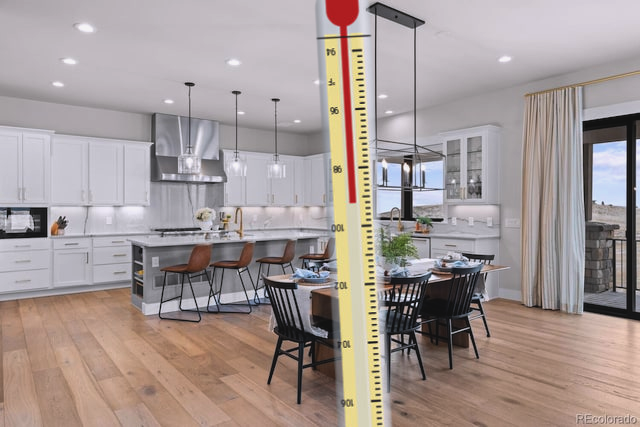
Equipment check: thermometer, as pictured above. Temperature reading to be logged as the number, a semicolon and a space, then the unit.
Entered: 99.2; °F
